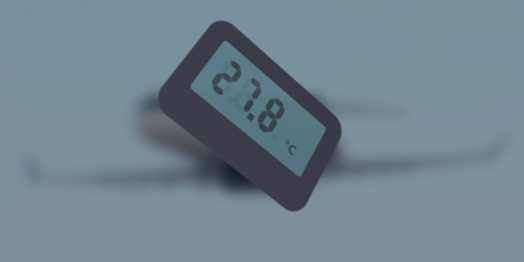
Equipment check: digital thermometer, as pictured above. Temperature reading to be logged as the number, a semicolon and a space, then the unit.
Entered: 27.8; °C
